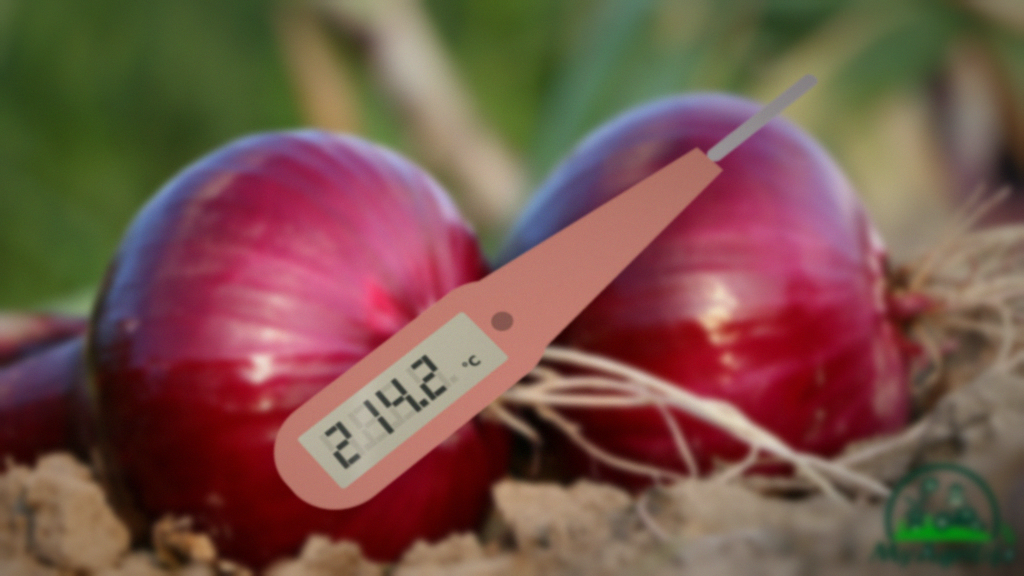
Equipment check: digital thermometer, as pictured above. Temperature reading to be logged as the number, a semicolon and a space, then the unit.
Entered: 214.2; °C
